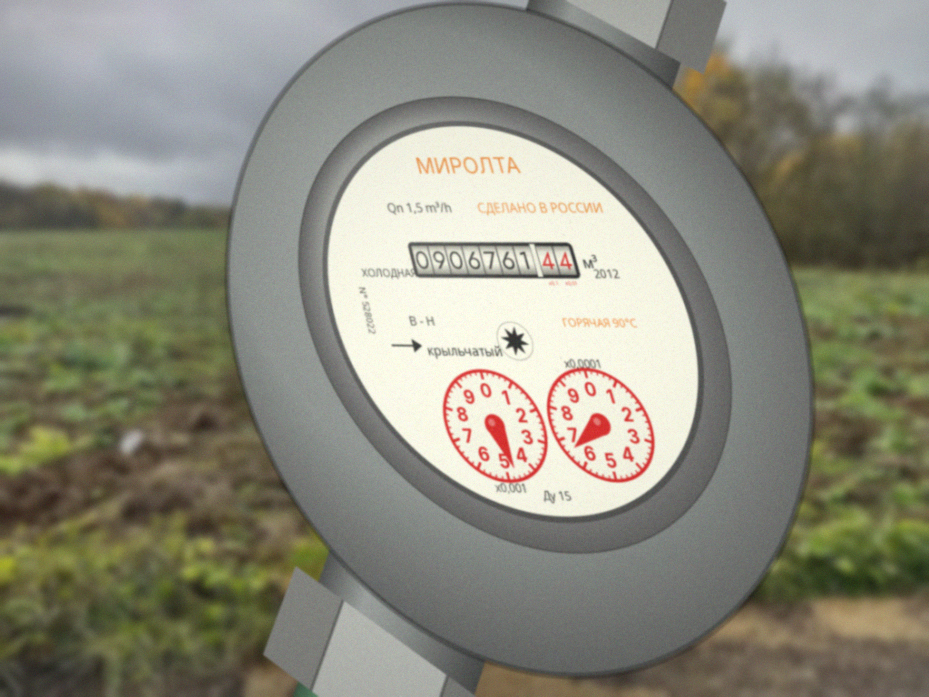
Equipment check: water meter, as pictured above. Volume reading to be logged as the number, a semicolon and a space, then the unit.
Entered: 906761.4446; m³
